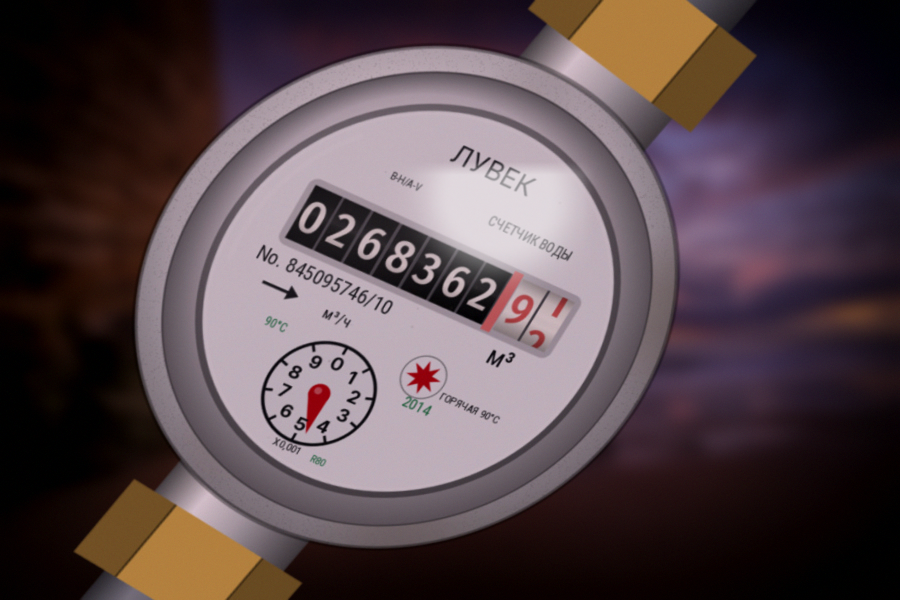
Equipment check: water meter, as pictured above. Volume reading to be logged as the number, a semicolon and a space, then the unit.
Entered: 268362.914; m³
